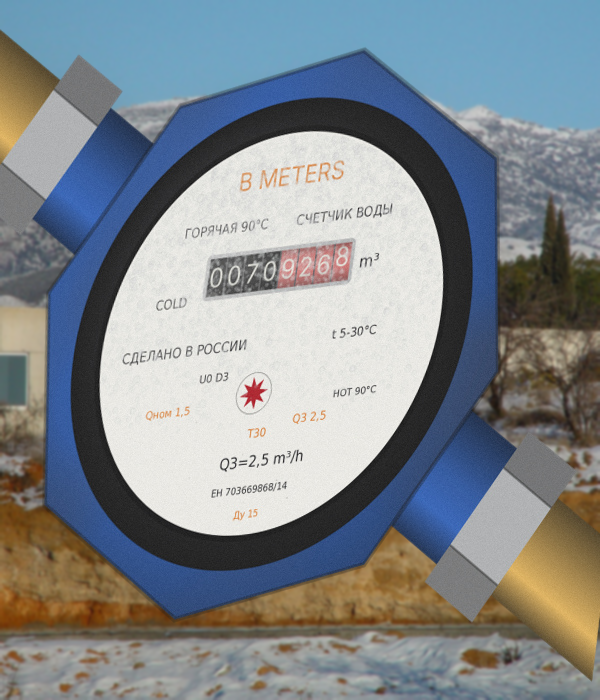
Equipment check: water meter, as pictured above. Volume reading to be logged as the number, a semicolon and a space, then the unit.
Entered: 70.9268; m³
